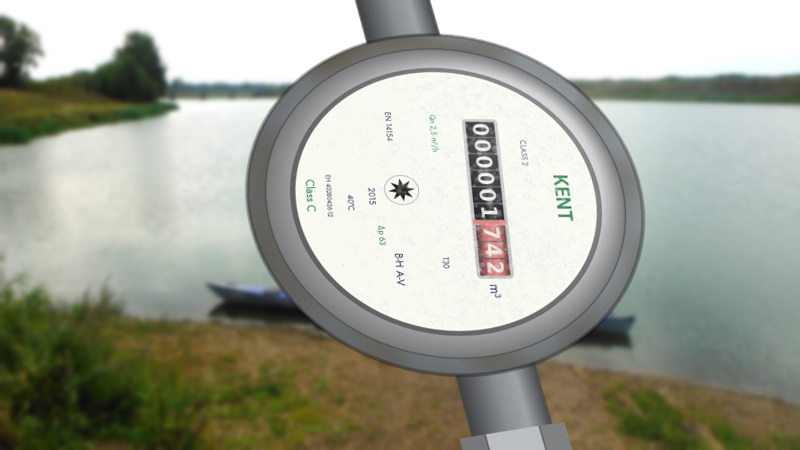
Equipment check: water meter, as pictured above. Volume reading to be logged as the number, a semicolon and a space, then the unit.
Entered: 1.742; m³
